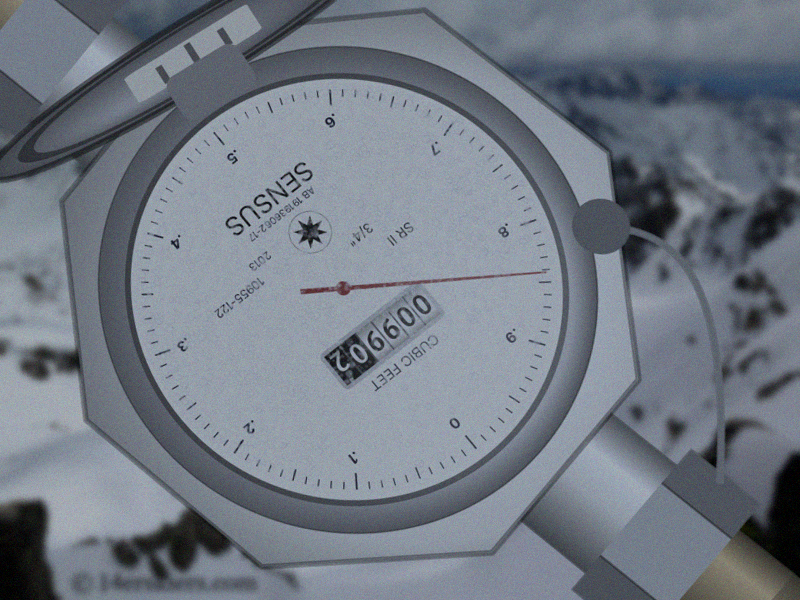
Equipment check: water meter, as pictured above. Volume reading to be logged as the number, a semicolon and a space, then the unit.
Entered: 9901.84; ft³
